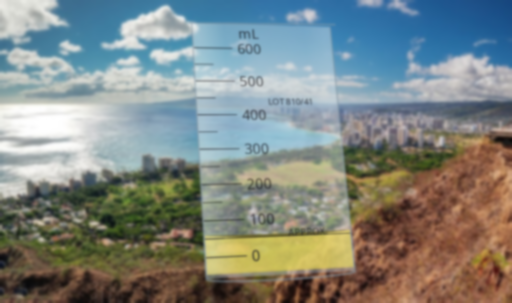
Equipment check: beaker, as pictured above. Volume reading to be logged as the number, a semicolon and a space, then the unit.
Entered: 50; mL
